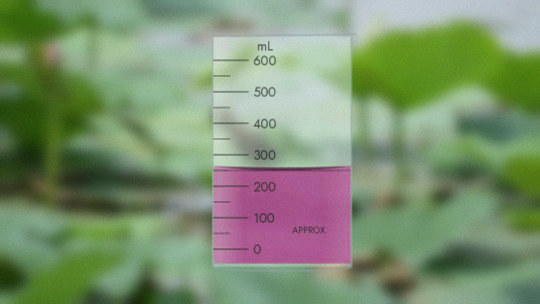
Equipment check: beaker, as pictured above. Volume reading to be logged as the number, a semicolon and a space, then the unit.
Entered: 250; mL
